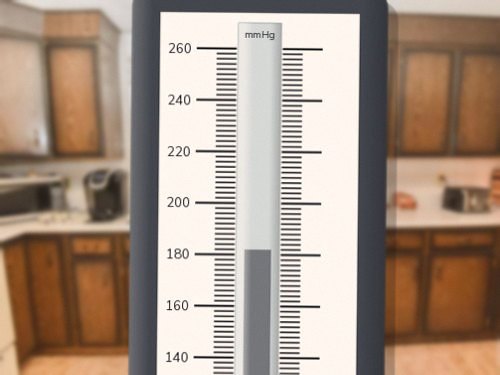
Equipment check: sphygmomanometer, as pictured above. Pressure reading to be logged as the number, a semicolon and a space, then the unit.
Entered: 182; mmHg
